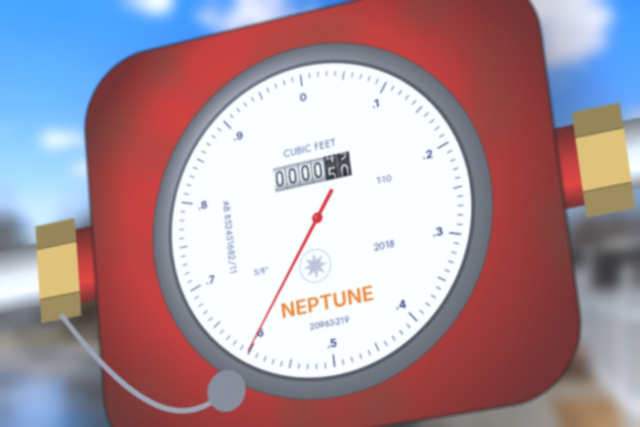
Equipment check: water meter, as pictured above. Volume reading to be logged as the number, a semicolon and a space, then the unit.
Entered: 49.60; ft³
